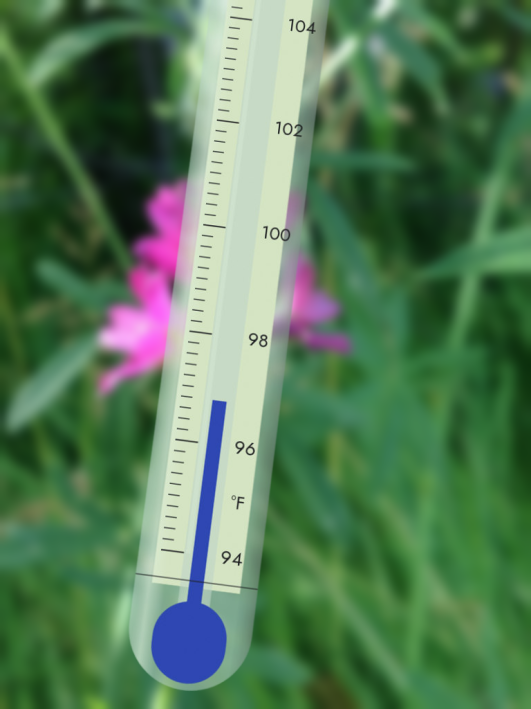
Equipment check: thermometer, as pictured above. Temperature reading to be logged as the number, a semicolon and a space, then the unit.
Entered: 96.8; °F
